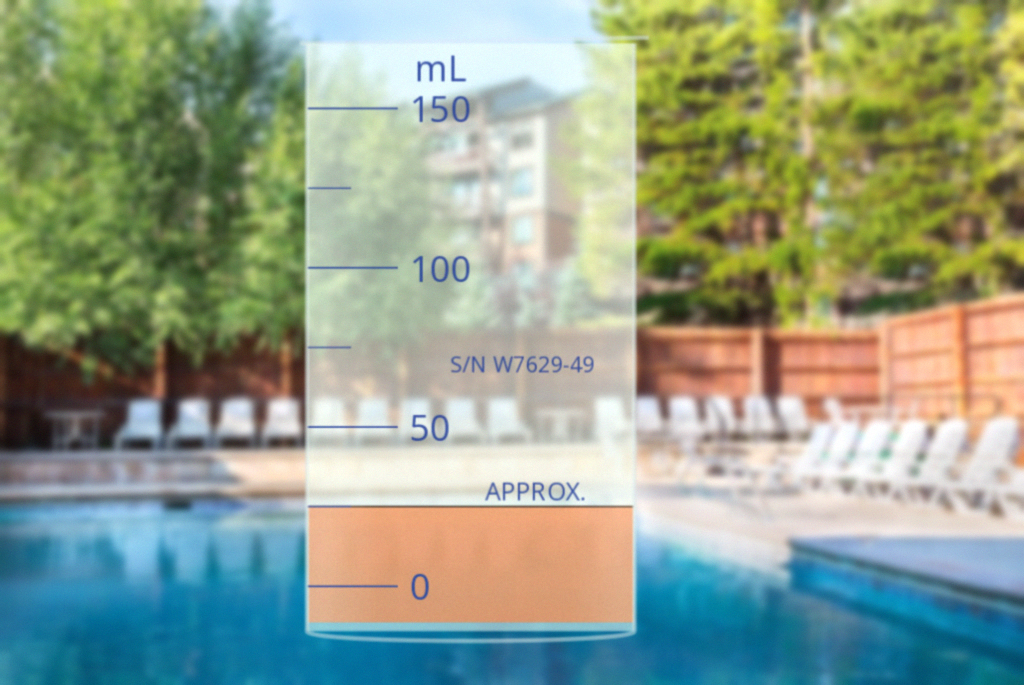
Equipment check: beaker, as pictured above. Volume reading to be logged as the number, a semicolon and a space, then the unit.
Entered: 25; mL
